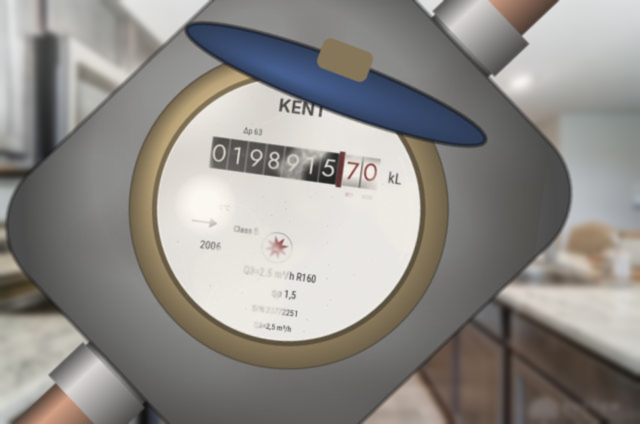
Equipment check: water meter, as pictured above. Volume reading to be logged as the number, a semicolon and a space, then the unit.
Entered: 198915.70; kL
